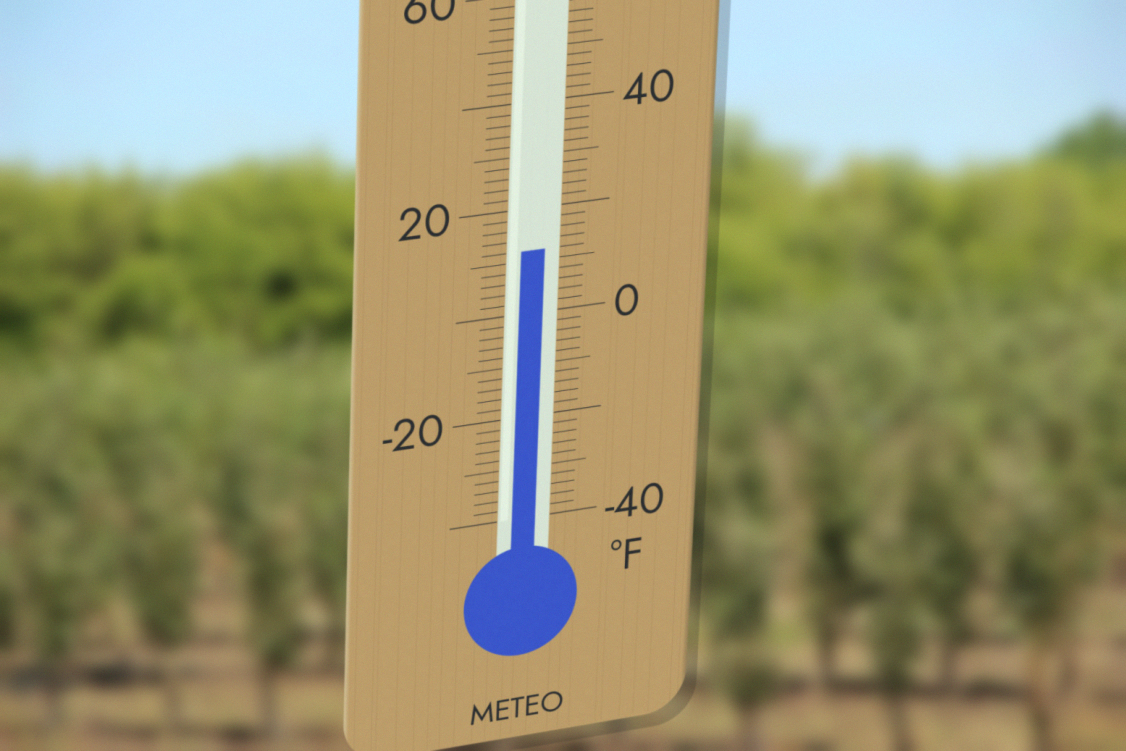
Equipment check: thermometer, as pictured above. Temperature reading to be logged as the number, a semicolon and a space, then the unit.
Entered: 12; °F
